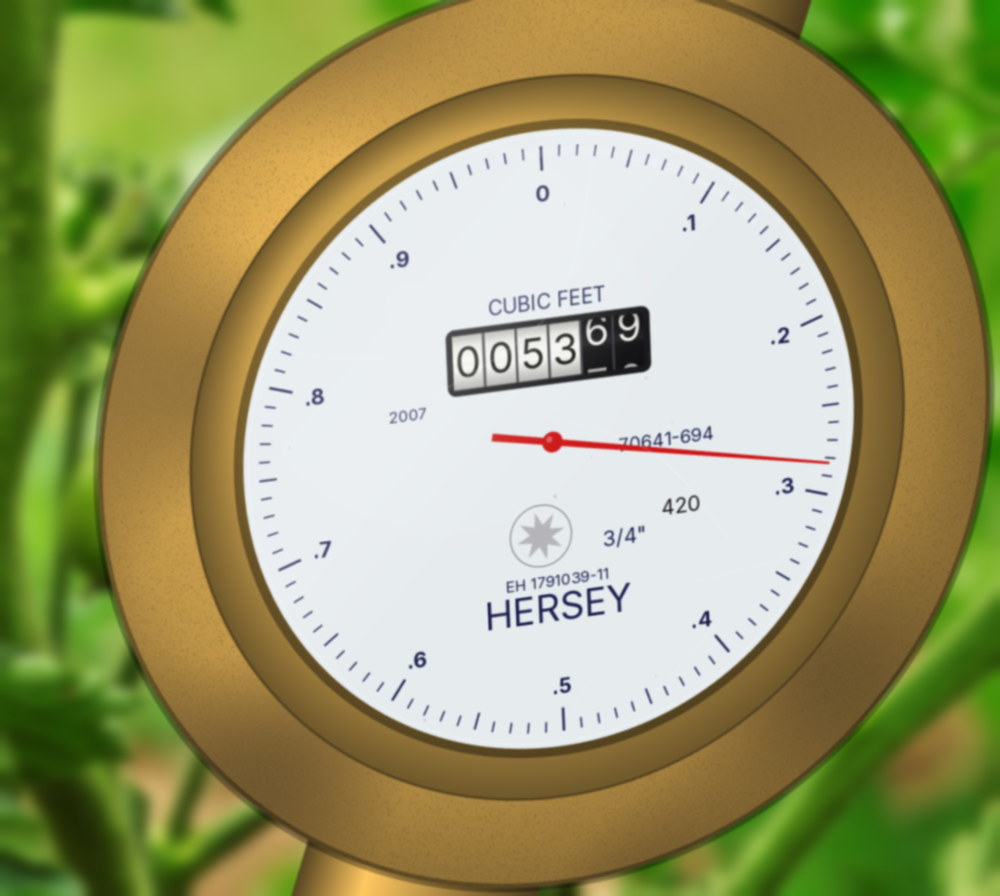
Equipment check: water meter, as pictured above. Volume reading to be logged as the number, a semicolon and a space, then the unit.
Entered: 5369.28; ft³
